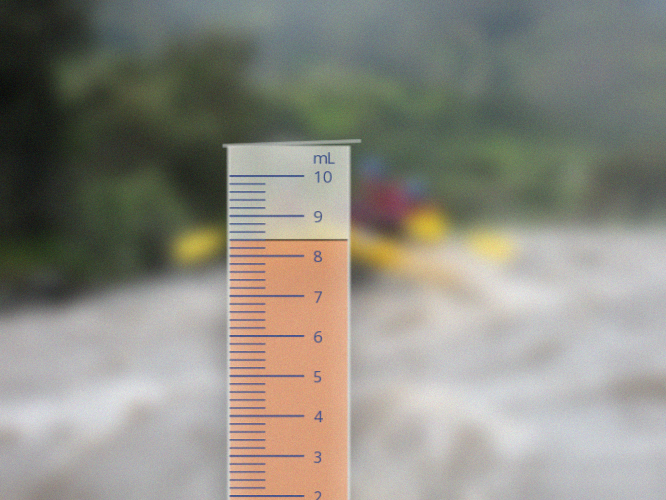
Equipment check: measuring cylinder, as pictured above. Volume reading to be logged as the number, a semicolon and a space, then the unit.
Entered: 8.4; mL
